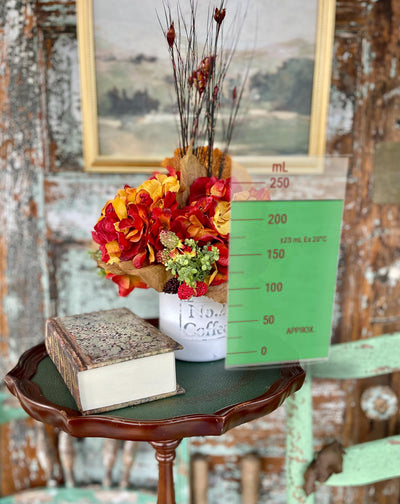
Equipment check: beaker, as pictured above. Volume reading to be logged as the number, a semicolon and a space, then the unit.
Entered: 225; mL
